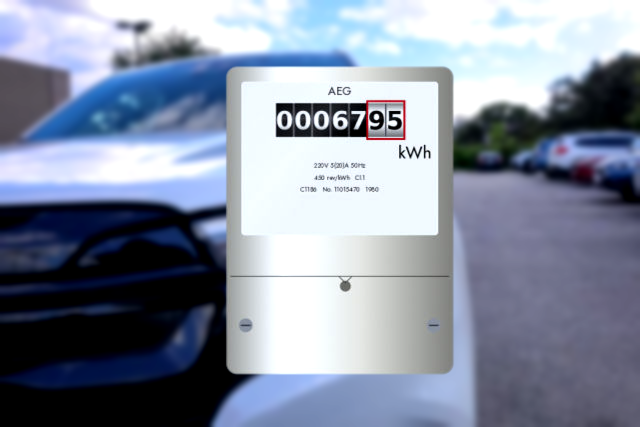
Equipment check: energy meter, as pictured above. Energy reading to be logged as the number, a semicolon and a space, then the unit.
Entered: 67.95; kWh
